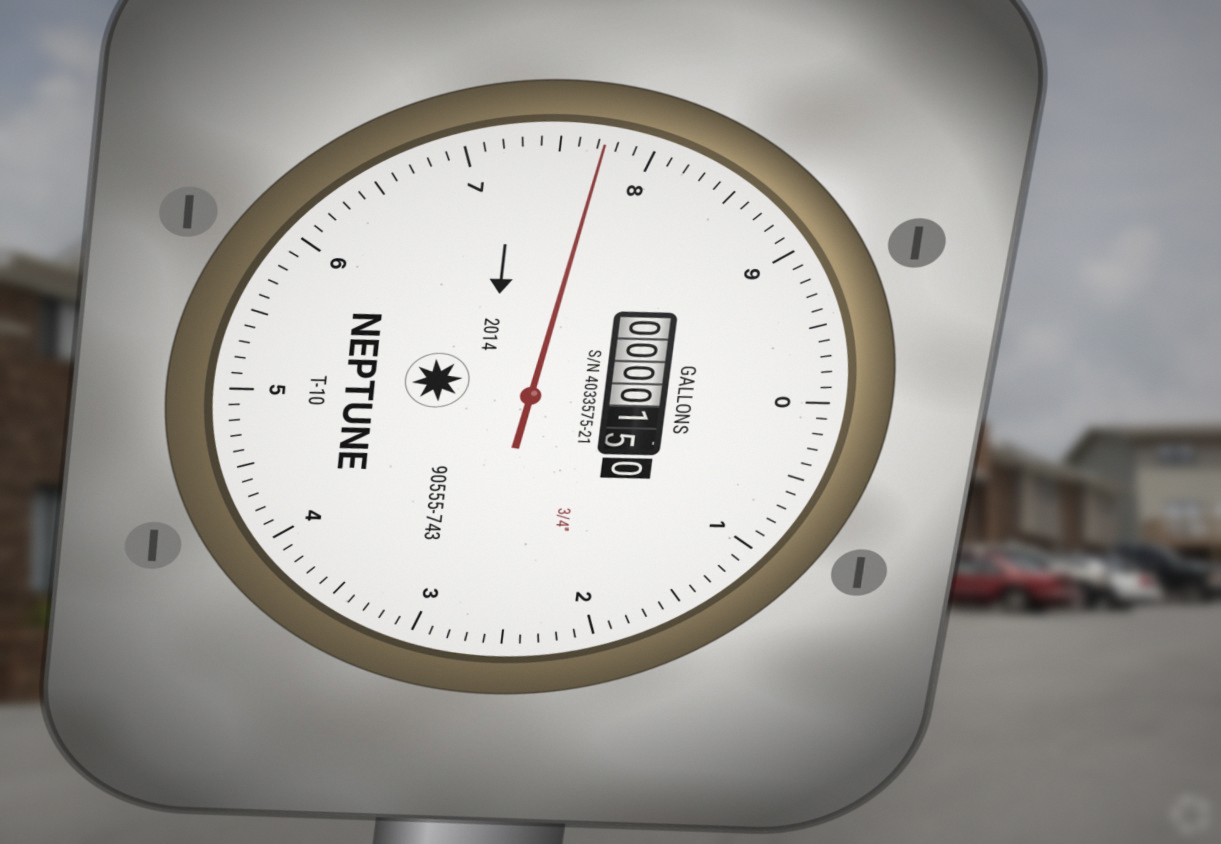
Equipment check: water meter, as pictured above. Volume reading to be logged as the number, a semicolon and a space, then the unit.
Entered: 147.7; gal
